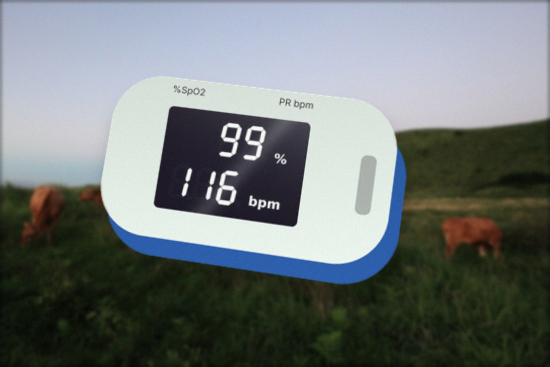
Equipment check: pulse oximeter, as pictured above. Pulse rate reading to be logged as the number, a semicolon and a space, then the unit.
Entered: 116; bpm
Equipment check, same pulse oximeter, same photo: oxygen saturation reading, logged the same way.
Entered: 99; %
